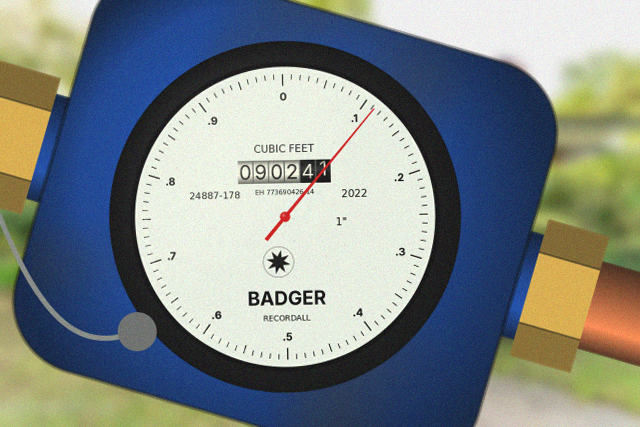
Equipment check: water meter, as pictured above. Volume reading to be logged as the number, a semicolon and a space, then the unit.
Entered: 90241.11; ft³
